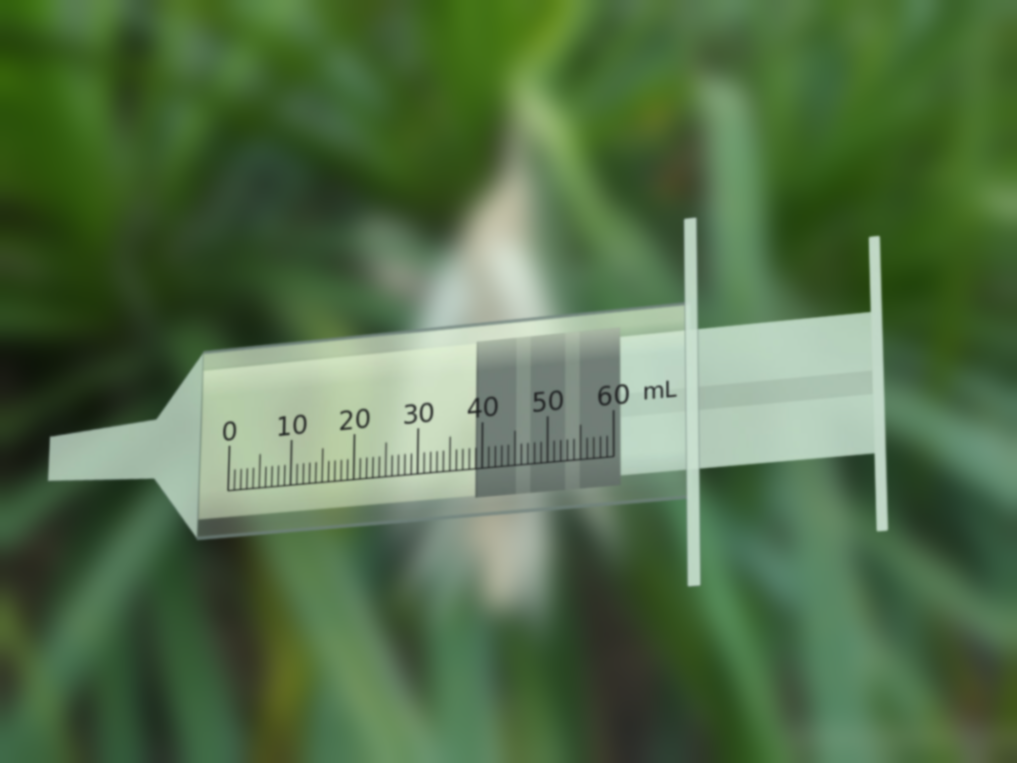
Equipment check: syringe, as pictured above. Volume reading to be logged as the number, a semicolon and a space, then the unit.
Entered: 39; mL
